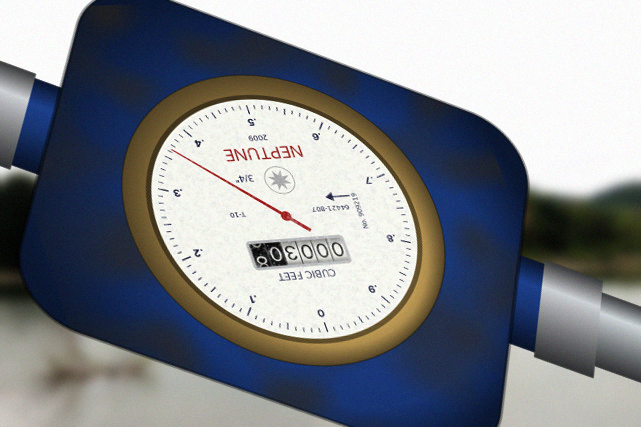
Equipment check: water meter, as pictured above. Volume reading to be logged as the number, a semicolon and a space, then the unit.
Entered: 308.36; ft³
